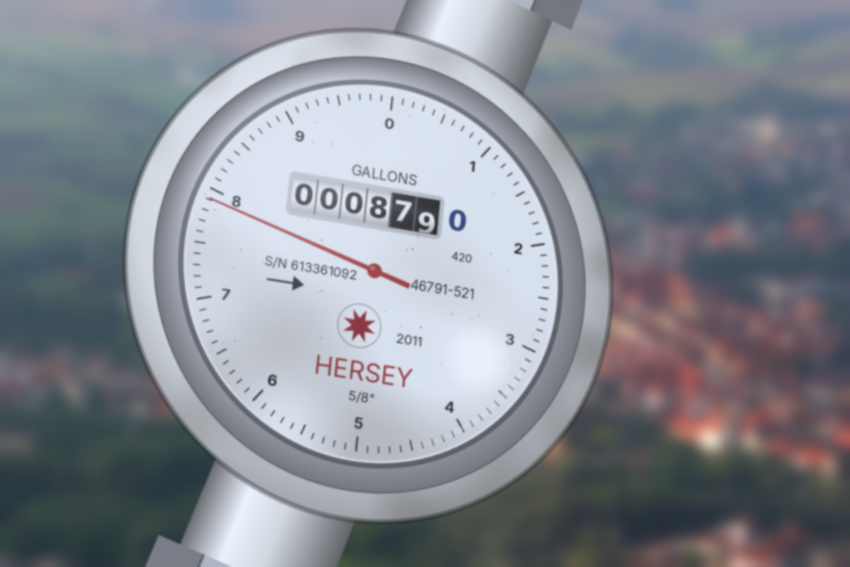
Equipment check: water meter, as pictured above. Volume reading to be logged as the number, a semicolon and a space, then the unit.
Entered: 8787.9; gal
